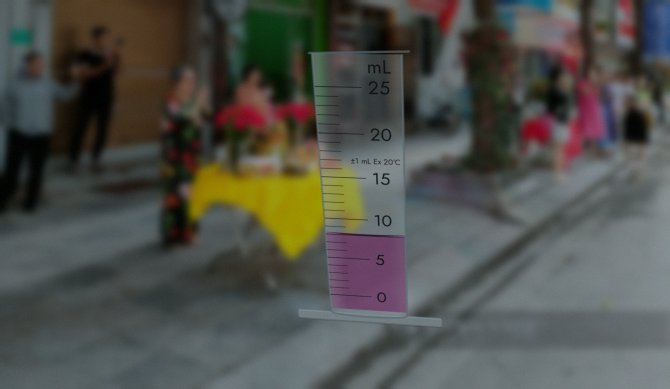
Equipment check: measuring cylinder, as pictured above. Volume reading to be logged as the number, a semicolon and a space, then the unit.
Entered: 8; mL
